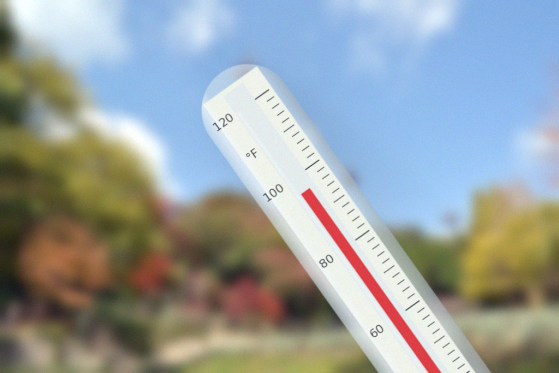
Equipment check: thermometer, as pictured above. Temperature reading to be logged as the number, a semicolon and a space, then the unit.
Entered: 96; °F
